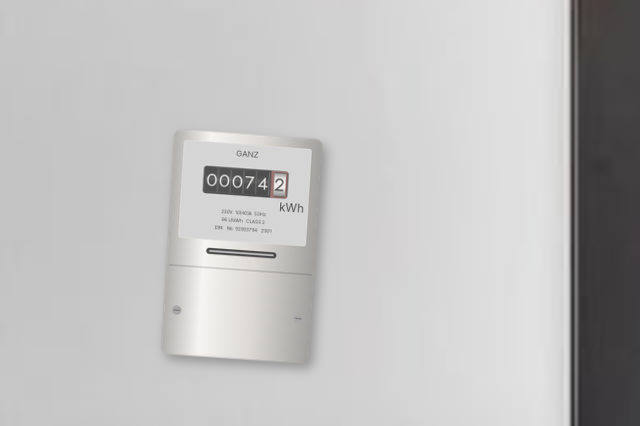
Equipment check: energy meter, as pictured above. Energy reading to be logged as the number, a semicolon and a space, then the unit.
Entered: 74.2; kWh
